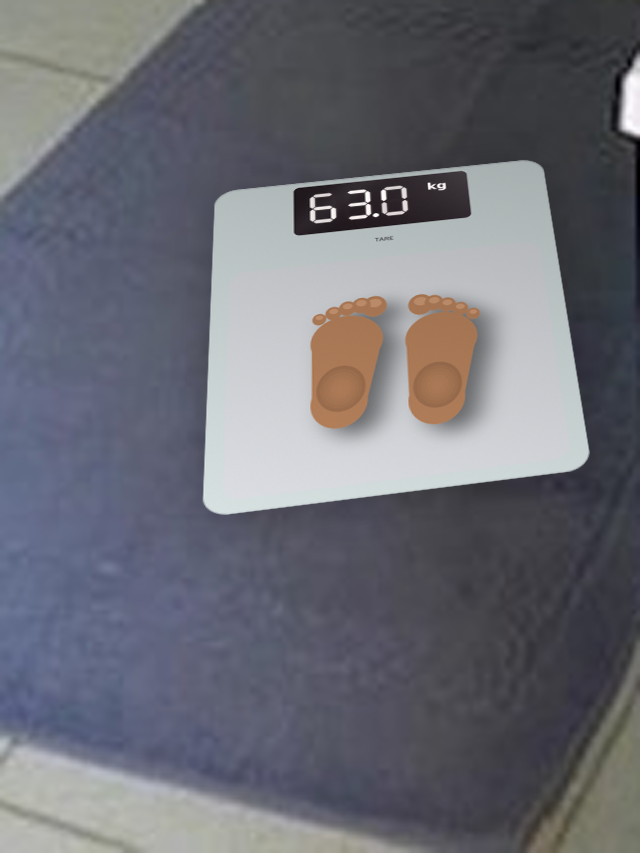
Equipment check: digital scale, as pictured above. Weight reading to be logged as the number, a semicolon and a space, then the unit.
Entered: 63.0; kg
